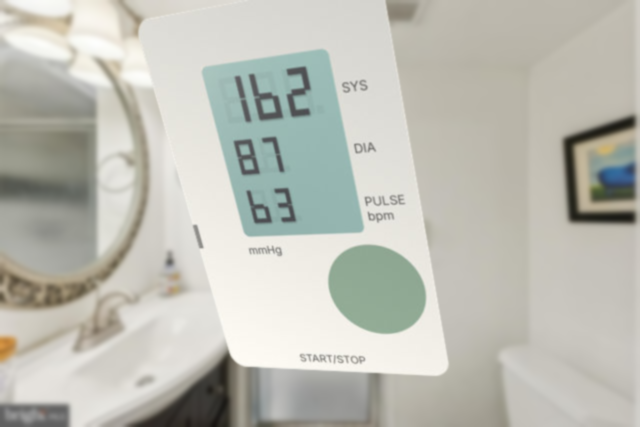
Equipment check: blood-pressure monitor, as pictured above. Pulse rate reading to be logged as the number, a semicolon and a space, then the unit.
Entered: 63; bpm
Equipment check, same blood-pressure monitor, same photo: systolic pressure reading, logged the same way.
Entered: 162; mmHg
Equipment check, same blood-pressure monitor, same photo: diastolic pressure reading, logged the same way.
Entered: 87; mmHg
